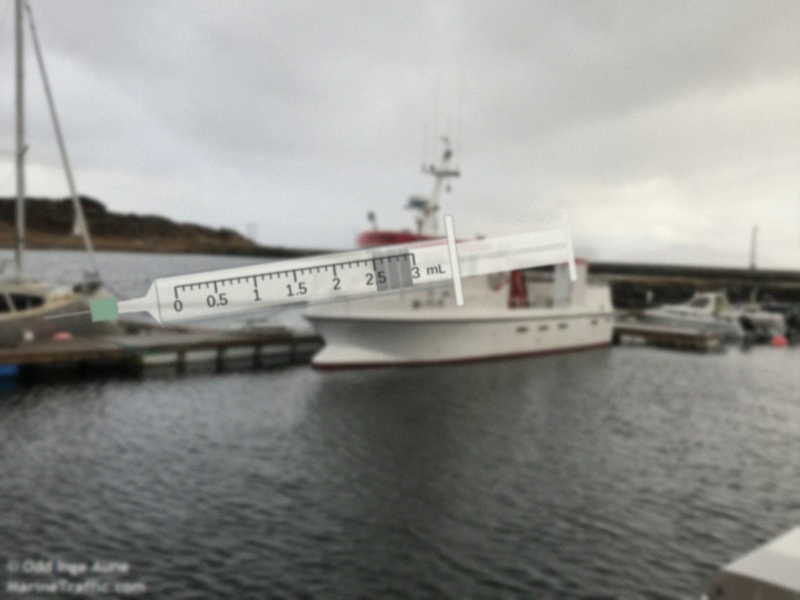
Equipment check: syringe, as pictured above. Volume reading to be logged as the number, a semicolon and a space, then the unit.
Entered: 2.5; mL
